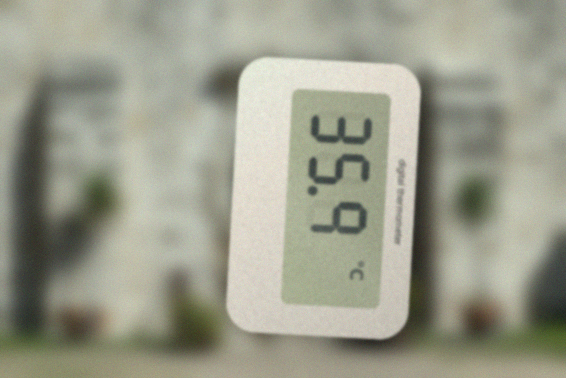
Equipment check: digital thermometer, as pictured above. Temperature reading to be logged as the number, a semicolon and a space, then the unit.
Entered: 35.9; °C
